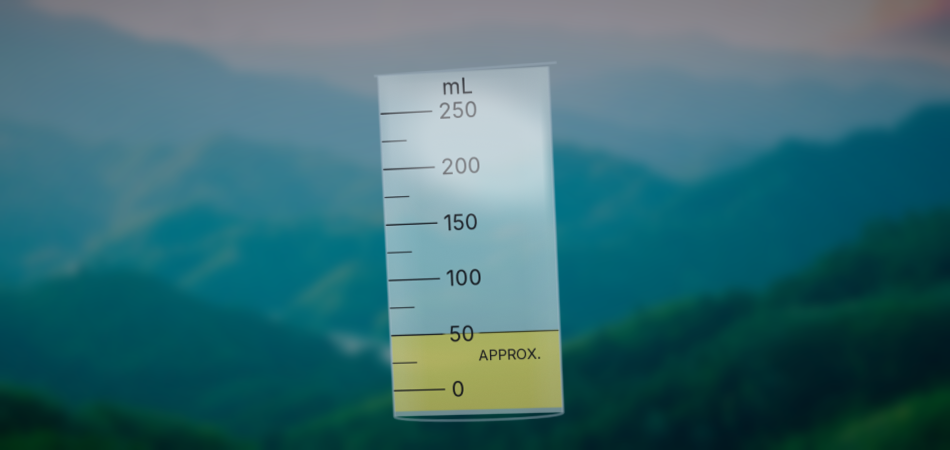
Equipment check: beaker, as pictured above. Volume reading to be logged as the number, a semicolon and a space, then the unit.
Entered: 50; mL
